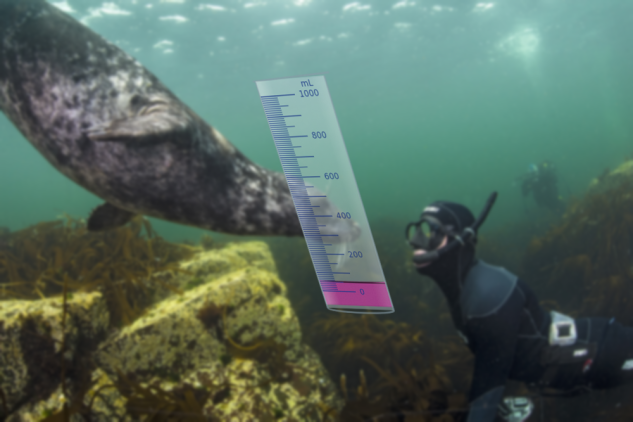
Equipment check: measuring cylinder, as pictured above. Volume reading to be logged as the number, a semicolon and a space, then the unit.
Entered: 50; mL
